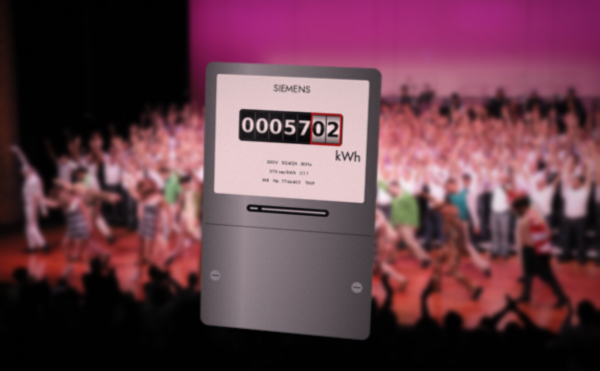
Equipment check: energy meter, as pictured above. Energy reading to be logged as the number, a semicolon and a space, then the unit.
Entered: 57.02; kWh
